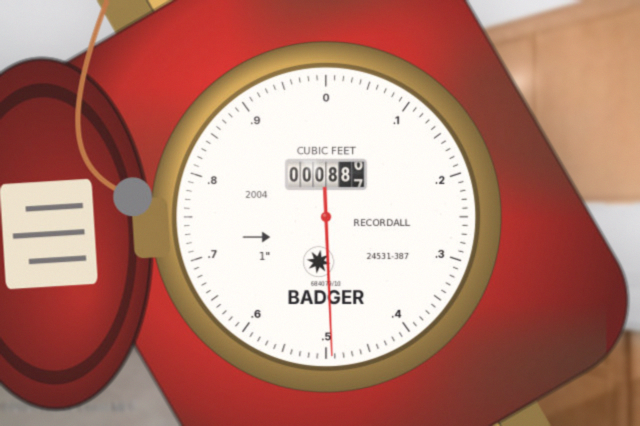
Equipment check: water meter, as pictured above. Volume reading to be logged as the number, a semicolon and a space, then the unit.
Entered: 886.49; ft³
